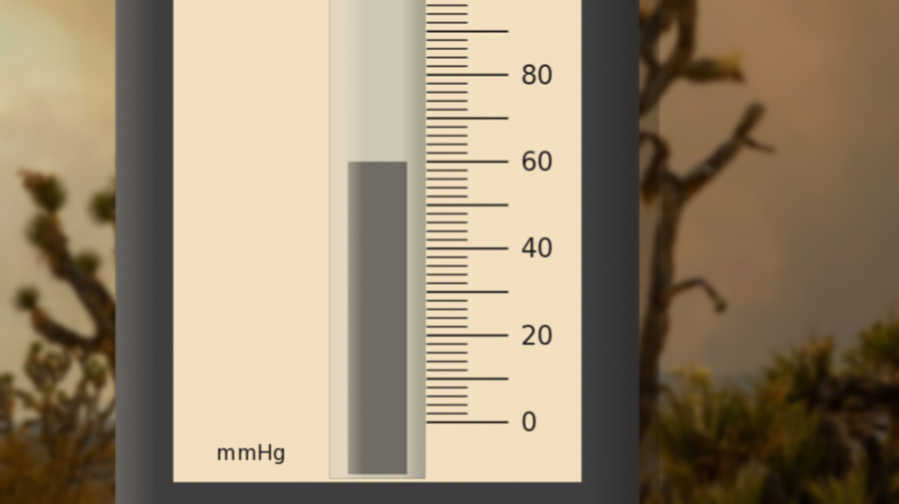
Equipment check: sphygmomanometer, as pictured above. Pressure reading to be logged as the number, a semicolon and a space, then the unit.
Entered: 60; mmHg
